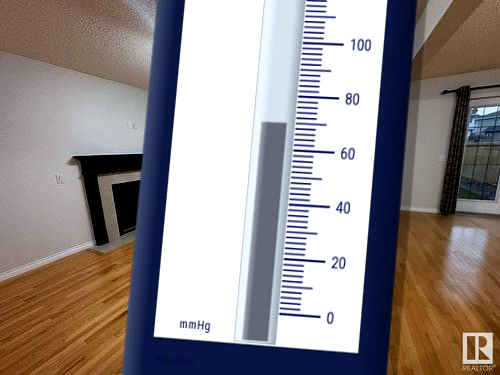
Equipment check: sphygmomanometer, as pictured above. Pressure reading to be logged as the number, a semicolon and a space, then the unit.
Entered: 70; mmHg
